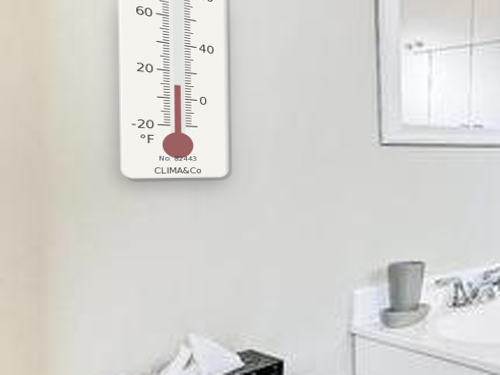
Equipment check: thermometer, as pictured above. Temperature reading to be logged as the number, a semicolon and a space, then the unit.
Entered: 10; °F
